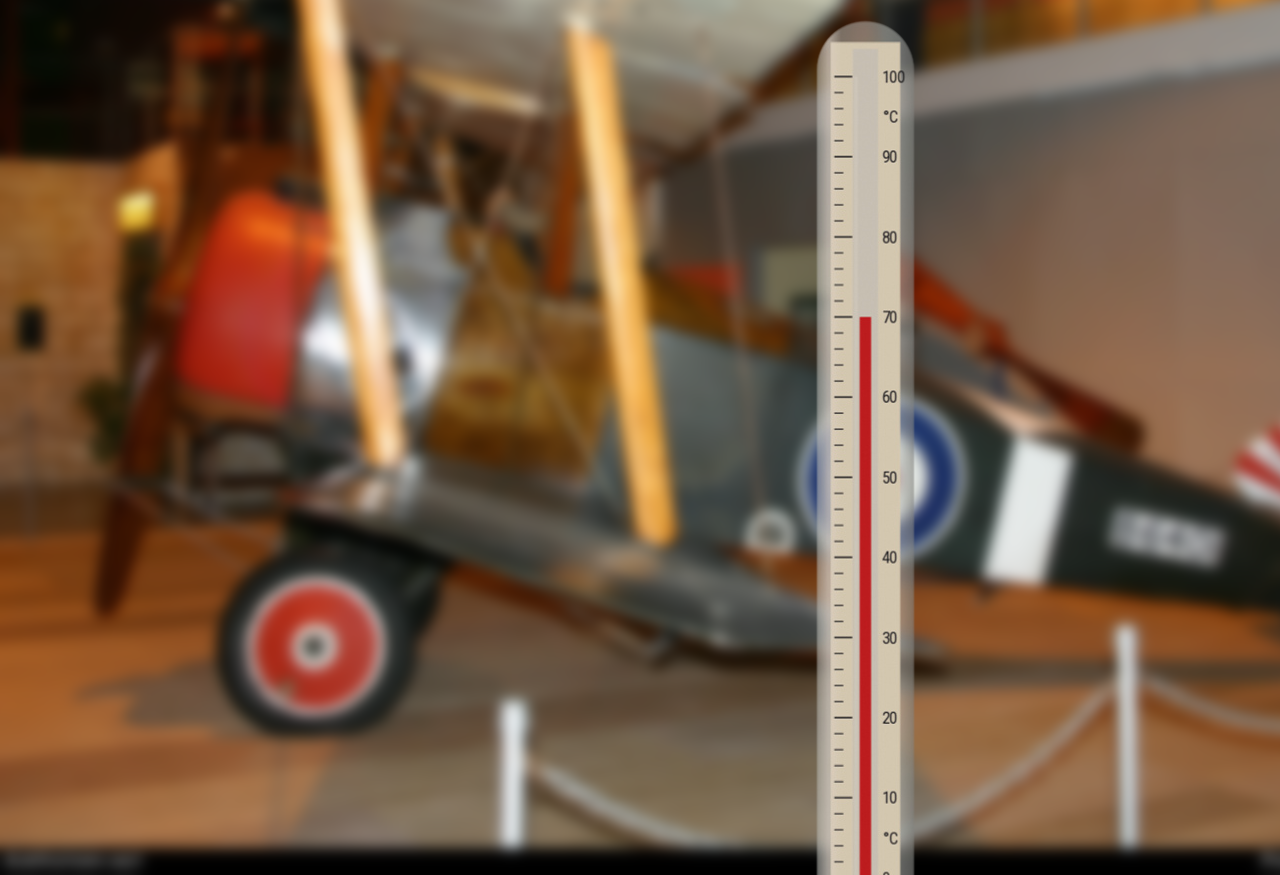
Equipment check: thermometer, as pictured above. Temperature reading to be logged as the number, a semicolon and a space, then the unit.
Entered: 70; °C
